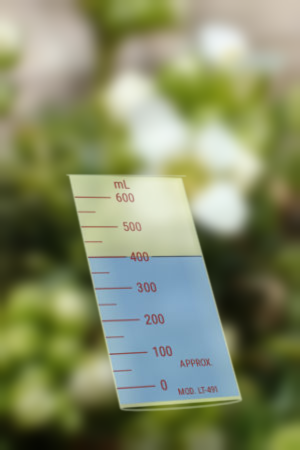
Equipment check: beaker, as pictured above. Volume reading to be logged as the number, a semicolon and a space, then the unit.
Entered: 400; mL
